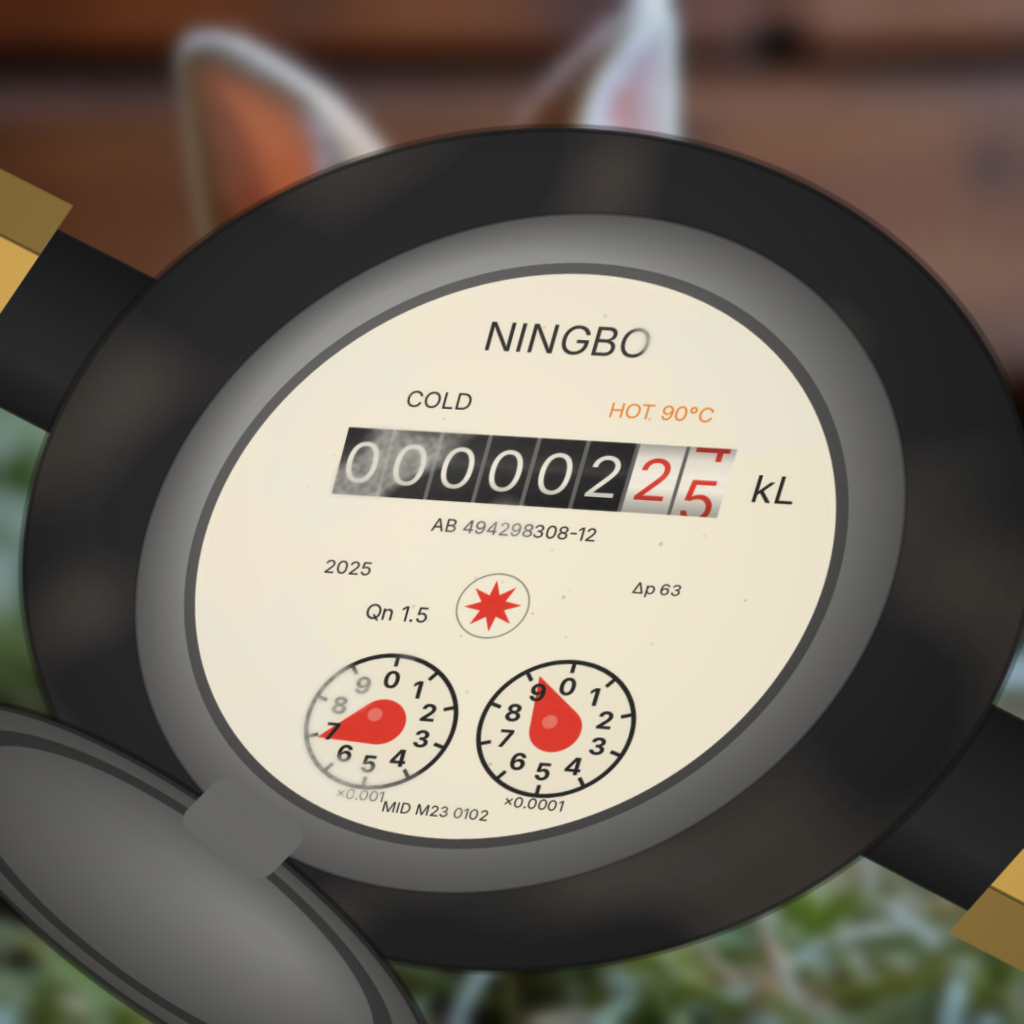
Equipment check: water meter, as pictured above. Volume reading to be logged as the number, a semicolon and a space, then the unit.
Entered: 2.2469; kL
